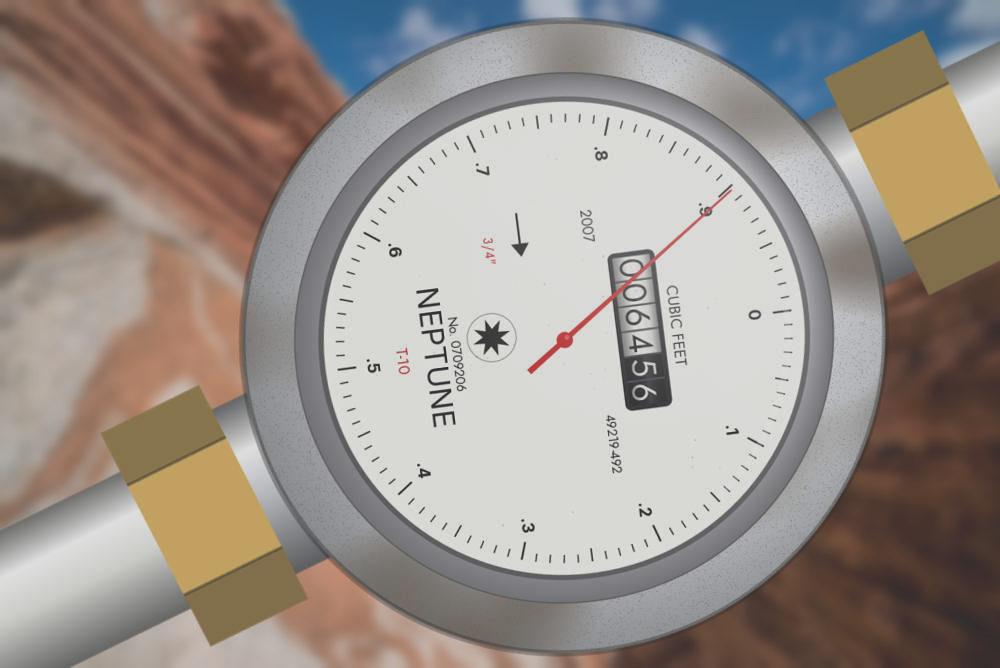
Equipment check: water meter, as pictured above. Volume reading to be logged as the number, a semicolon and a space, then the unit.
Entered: 6455.90; ft³
